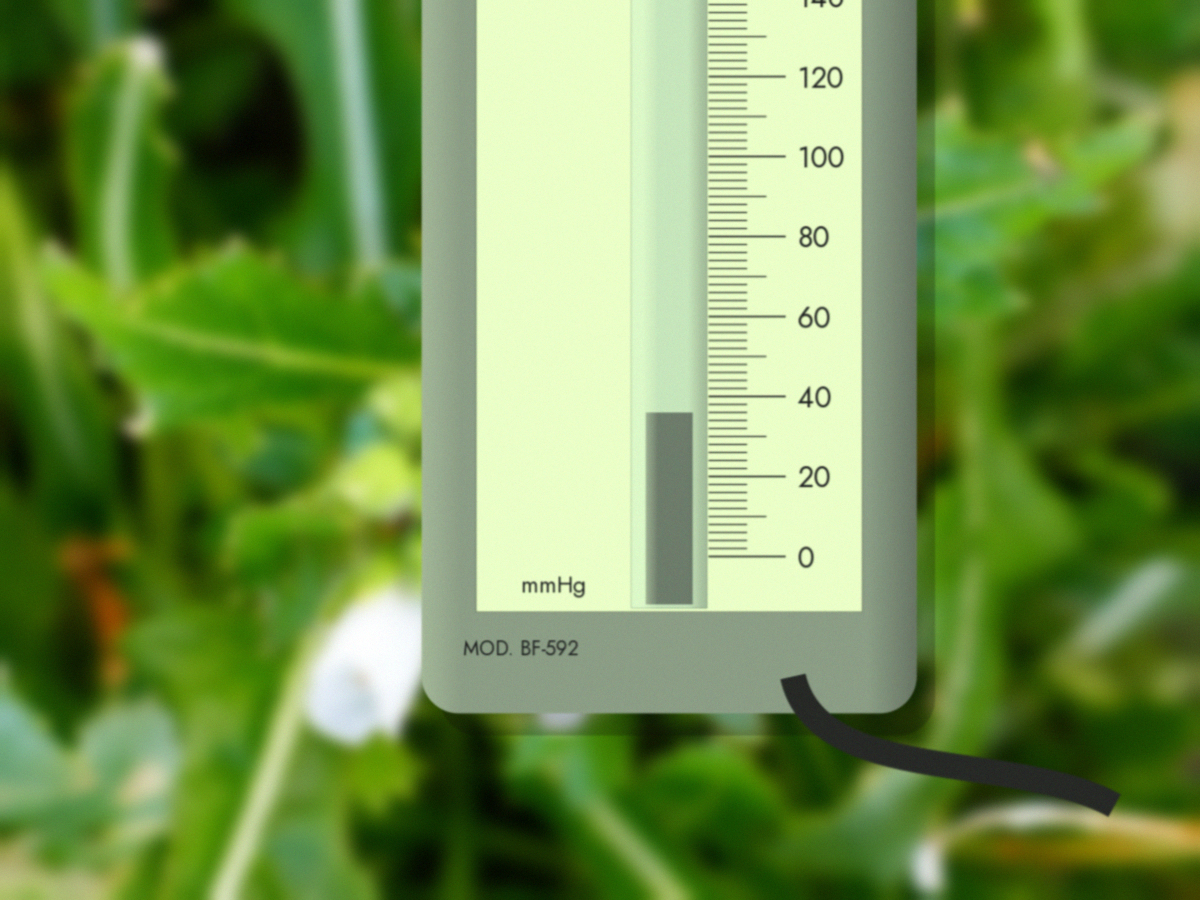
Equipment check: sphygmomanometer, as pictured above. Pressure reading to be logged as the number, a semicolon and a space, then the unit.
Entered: 36; mmHg
